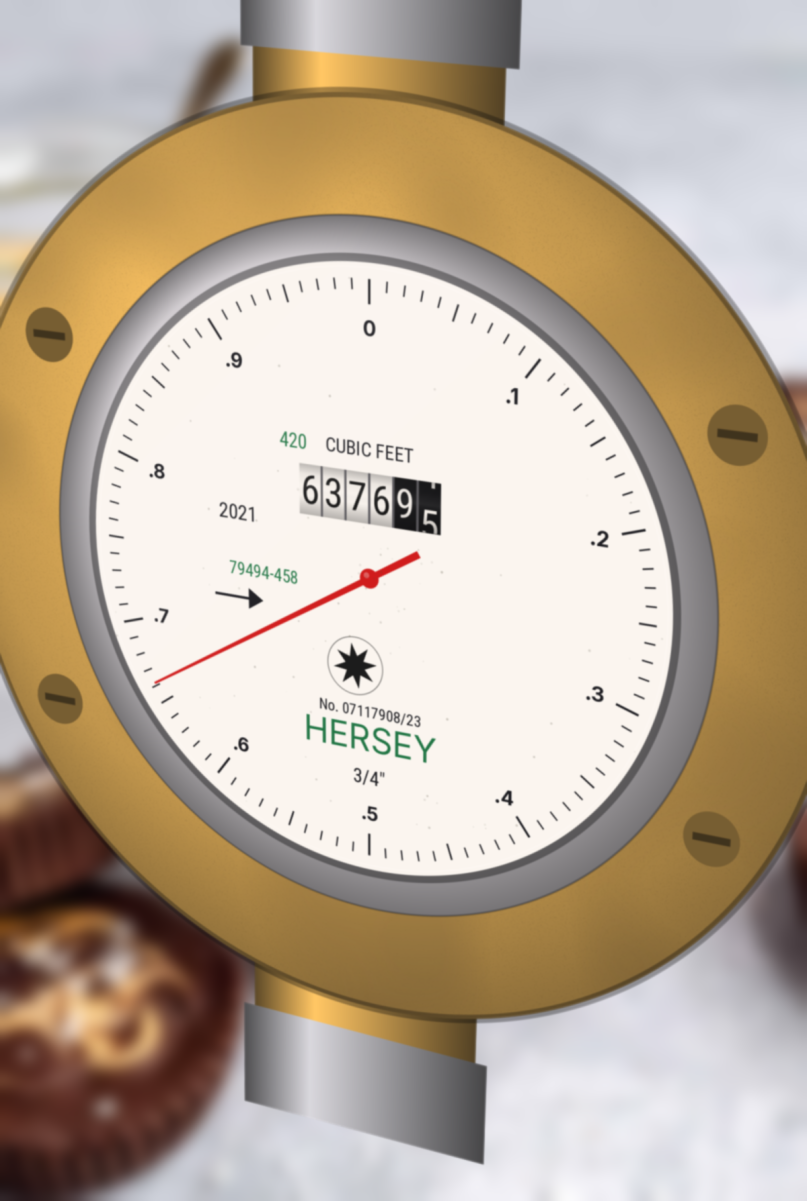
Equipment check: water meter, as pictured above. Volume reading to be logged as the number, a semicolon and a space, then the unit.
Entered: 637694.66; ft³
